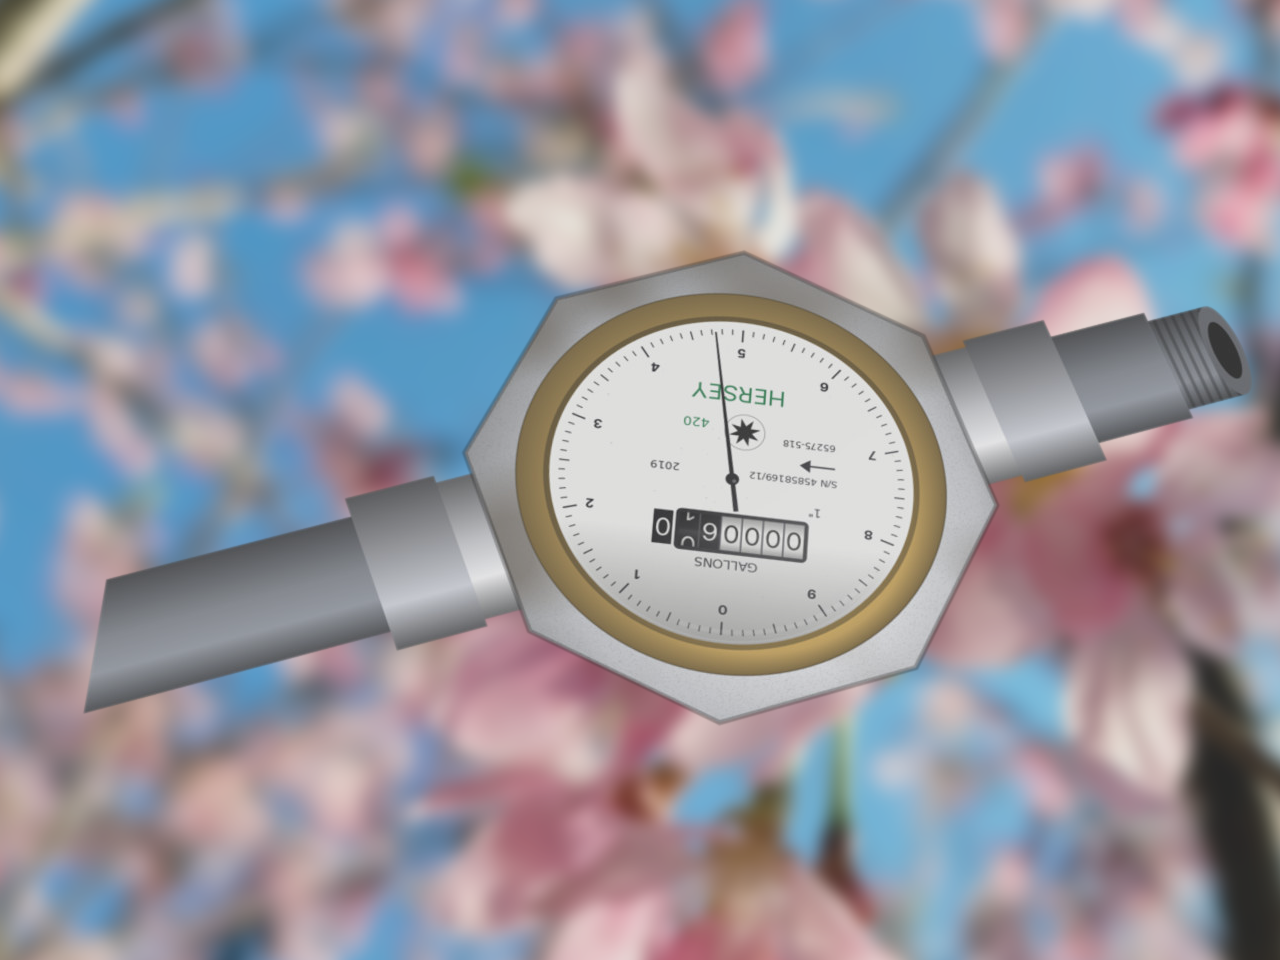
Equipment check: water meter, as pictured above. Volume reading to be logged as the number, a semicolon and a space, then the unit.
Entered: 604.7; gal
